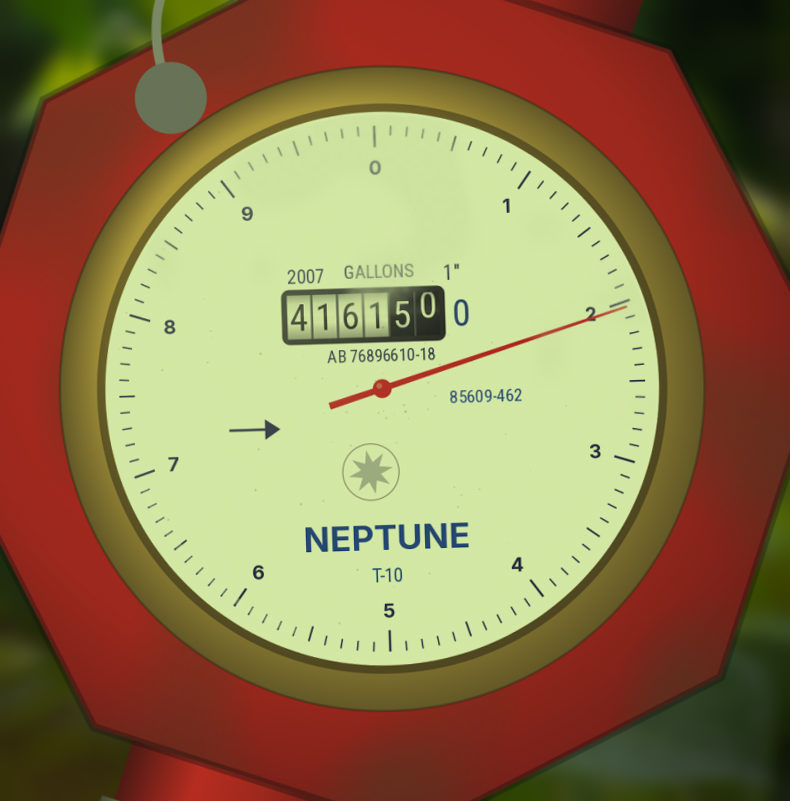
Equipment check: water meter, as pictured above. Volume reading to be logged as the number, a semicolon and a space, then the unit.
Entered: 4161502.0; gal
